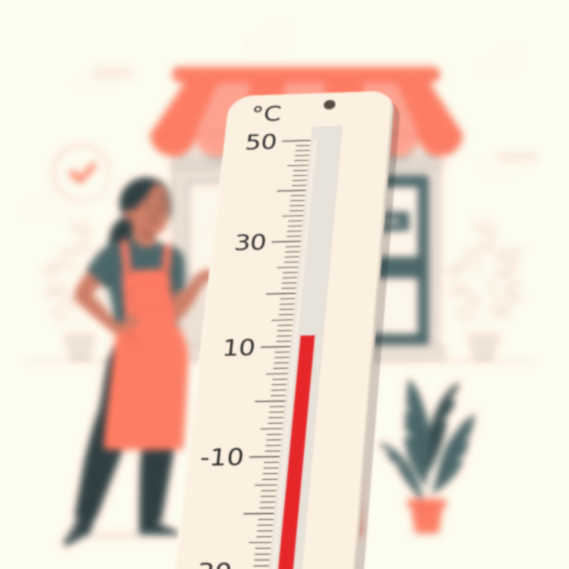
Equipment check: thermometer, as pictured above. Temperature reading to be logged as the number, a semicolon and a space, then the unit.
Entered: 12; °C
